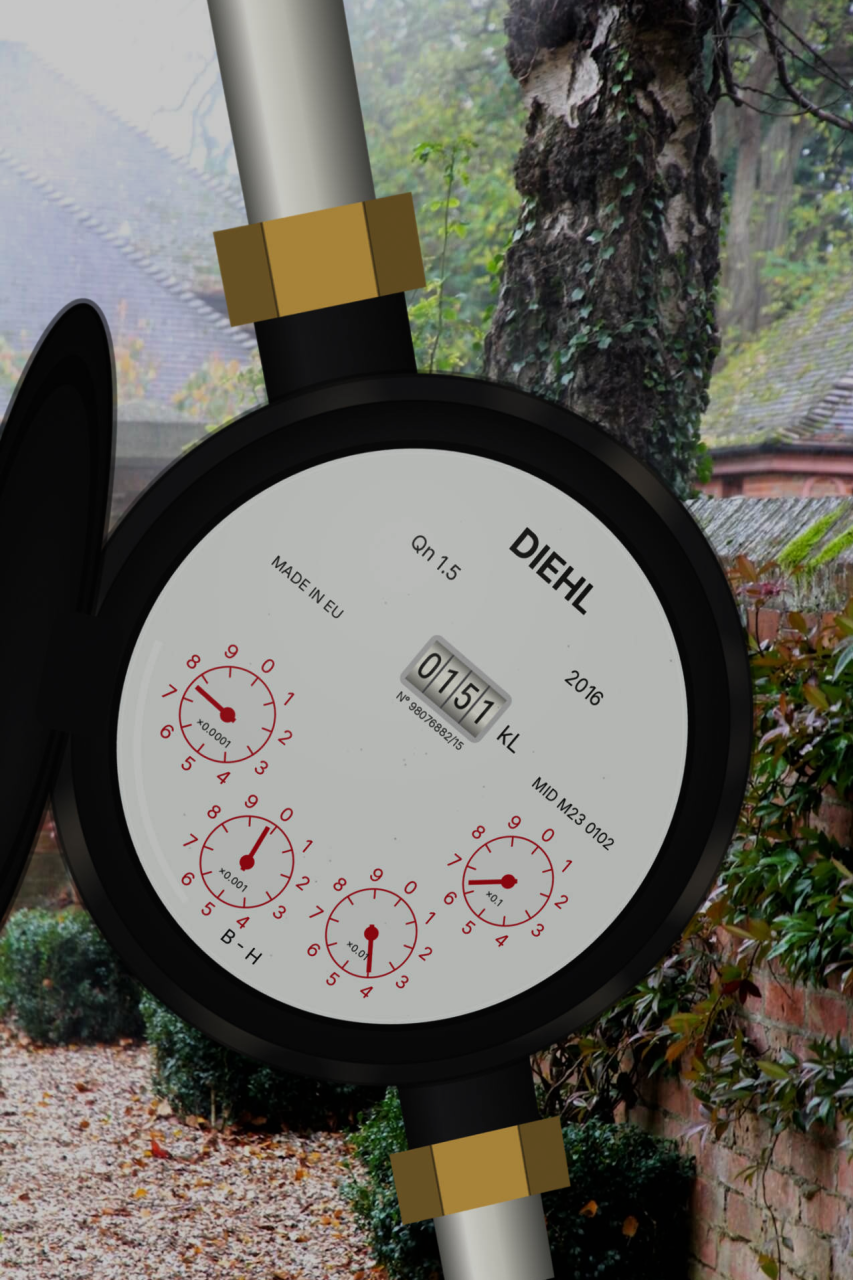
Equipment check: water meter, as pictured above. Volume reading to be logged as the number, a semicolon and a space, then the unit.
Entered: 151.6397; kL
